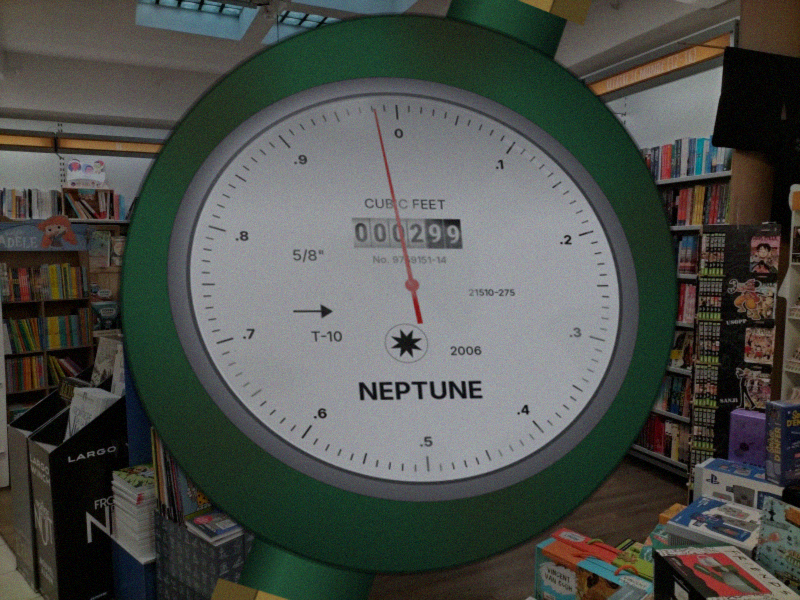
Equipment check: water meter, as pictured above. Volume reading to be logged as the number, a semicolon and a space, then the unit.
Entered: 298.98; ft³
